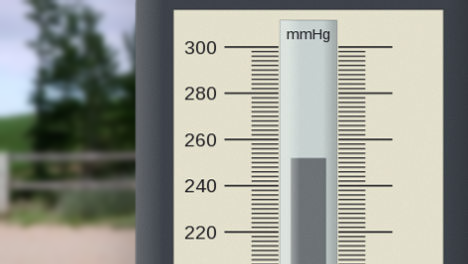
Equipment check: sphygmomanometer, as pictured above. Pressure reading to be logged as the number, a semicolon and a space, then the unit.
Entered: 252; mmHg
